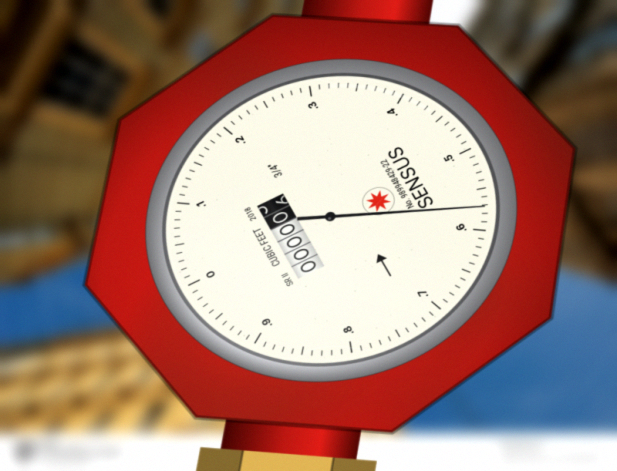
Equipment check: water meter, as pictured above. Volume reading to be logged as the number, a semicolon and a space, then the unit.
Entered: 5.57; ft³
